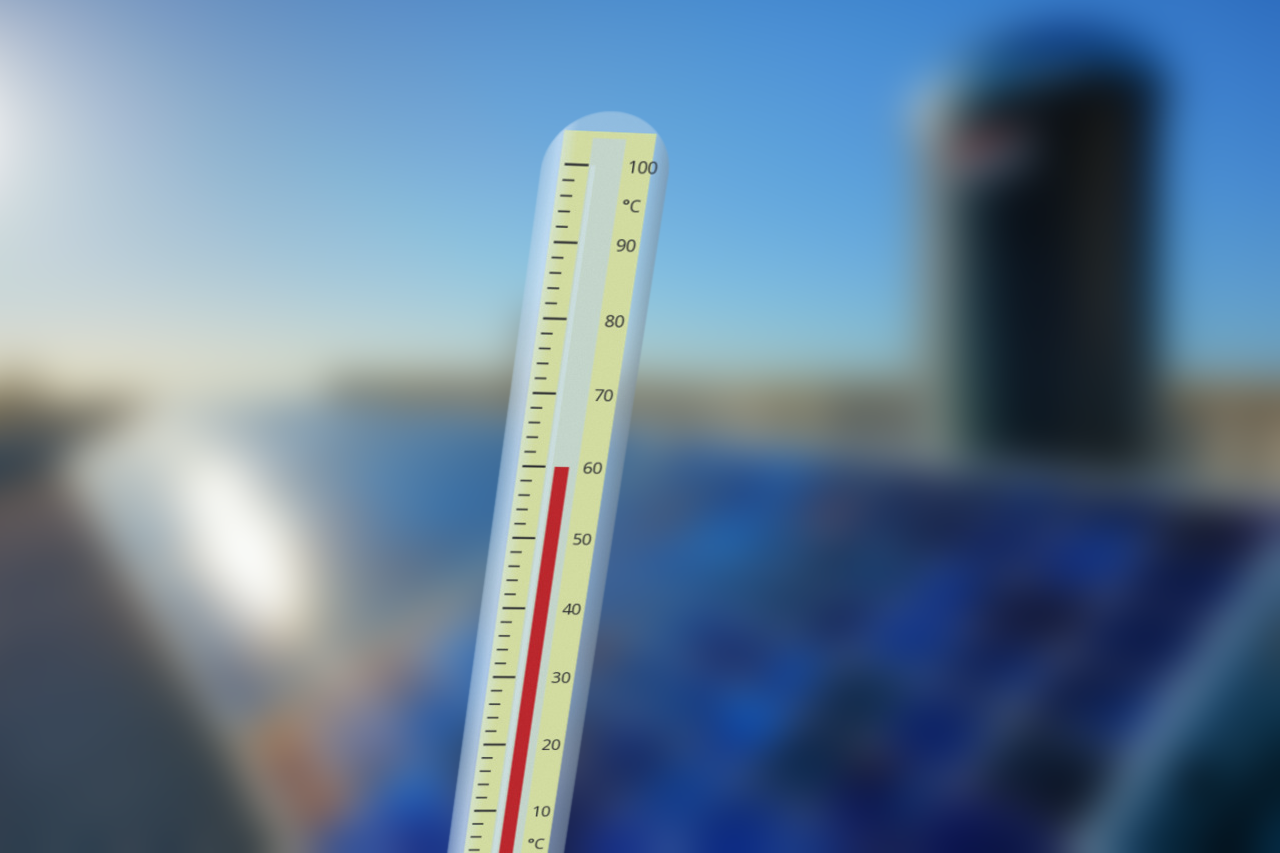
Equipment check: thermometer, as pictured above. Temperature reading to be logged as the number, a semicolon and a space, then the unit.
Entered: 60; °C
